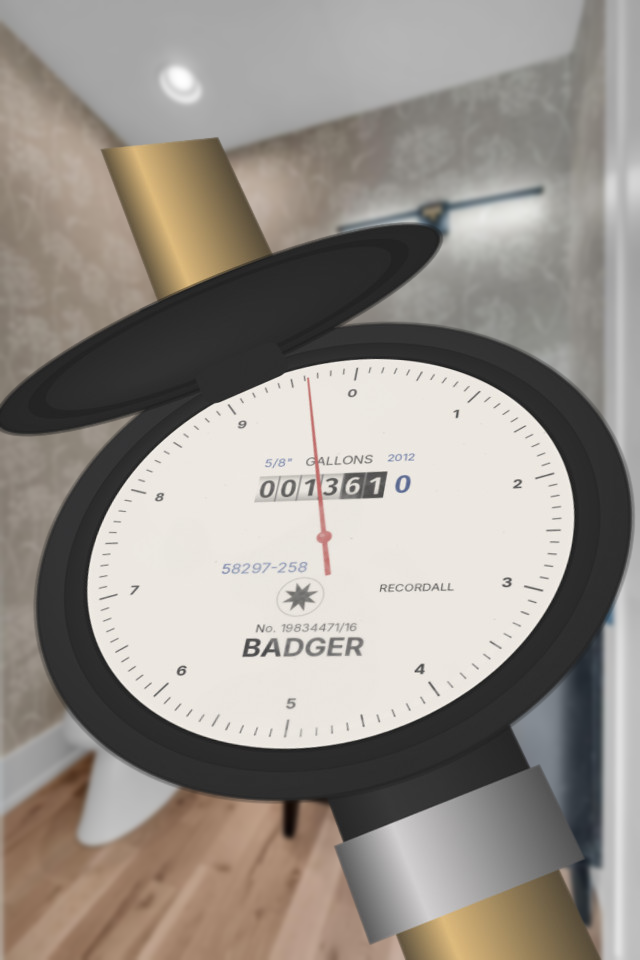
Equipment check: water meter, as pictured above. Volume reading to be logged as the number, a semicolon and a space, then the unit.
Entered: 13609.6; gal
